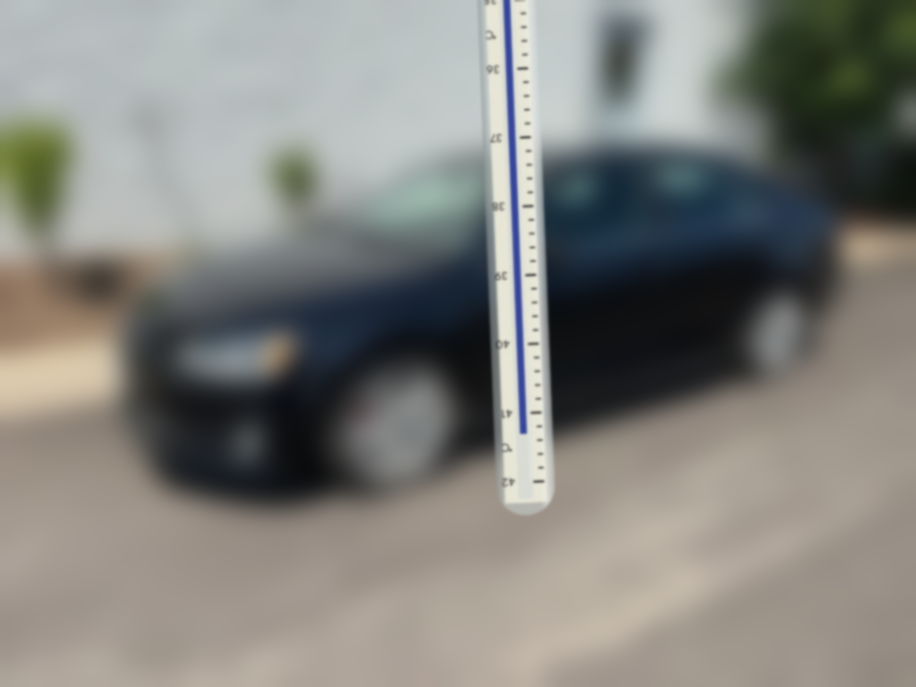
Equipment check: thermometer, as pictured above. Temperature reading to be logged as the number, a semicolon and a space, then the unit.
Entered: 41.3; °C
